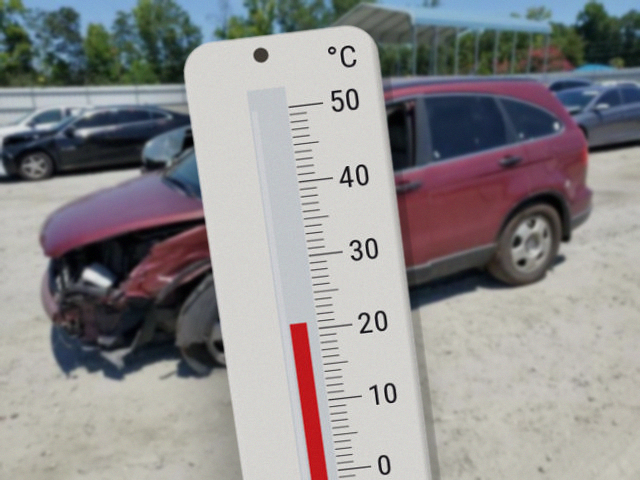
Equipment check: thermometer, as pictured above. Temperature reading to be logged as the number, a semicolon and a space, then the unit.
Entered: 21; °C
